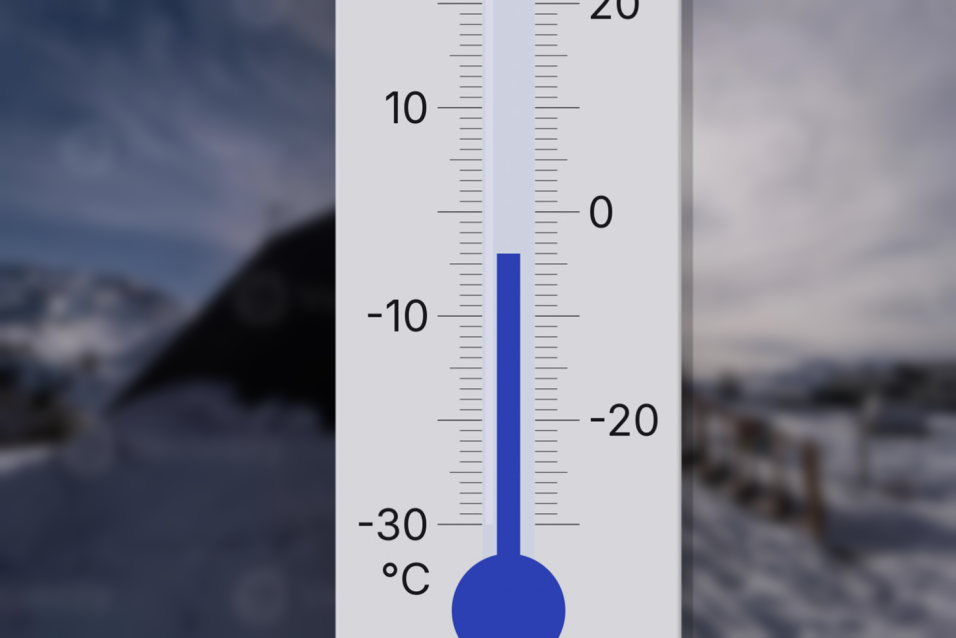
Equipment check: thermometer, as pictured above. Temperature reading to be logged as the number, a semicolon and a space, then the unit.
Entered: -4; °C
